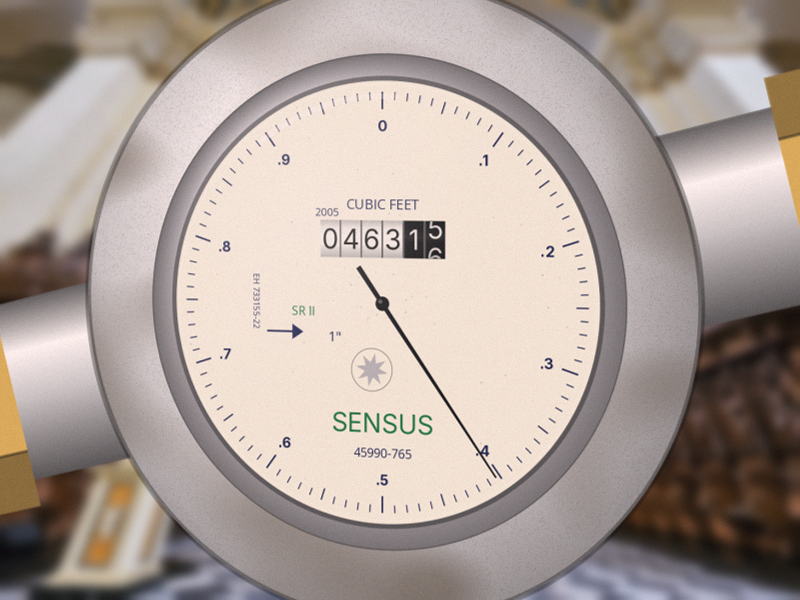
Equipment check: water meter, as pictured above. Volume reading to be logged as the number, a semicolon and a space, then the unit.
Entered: 46315.40; ft³
